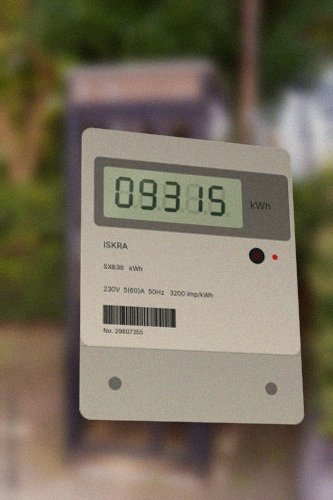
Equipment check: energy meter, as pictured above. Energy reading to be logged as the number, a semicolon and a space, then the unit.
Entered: 9315; kWh
